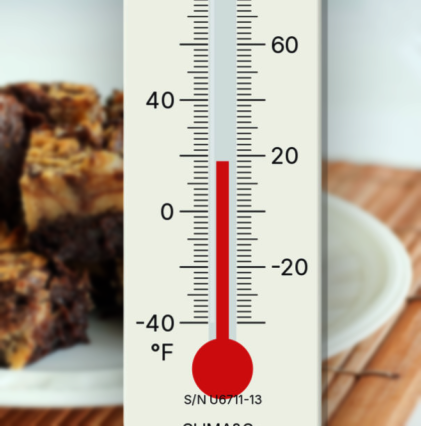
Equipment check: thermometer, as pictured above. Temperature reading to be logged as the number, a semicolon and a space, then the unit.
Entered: 18; °F
